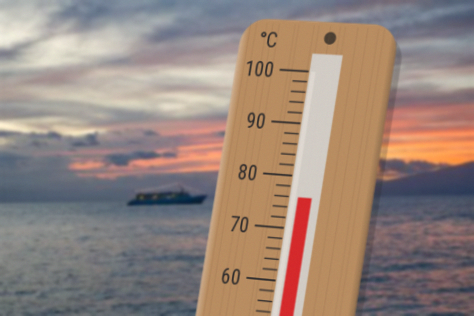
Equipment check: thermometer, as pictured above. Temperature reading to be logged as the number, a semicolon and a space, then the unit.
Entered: 76; °C
